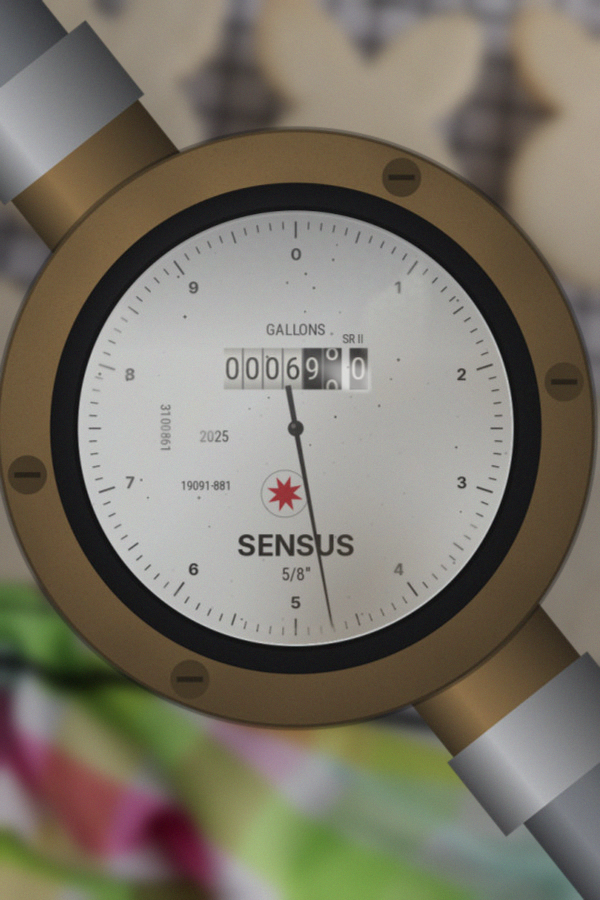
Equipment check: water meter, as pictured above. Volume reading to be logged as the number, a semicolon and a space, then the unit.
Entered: 6984.7; gal
